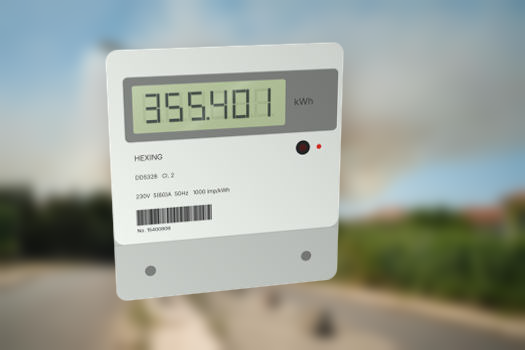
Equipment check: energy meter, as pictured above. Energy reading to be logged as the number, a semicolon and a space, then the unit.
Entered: 355.401; kWh
